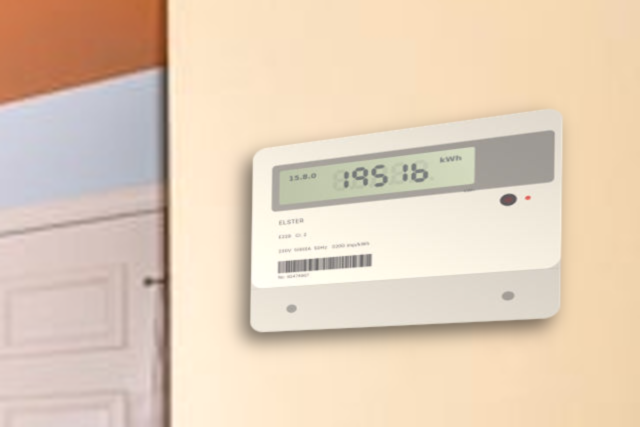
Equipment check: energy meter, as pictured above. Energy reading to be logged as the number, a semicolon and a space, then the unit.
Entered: 19516; kWh
